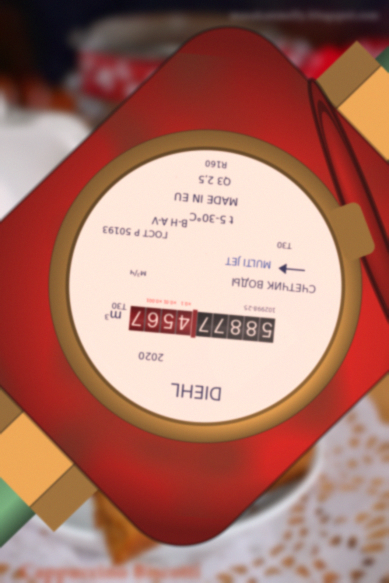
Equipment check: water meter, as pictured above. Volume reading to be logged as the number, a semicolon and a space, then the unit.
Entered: 58877.4567; m³
